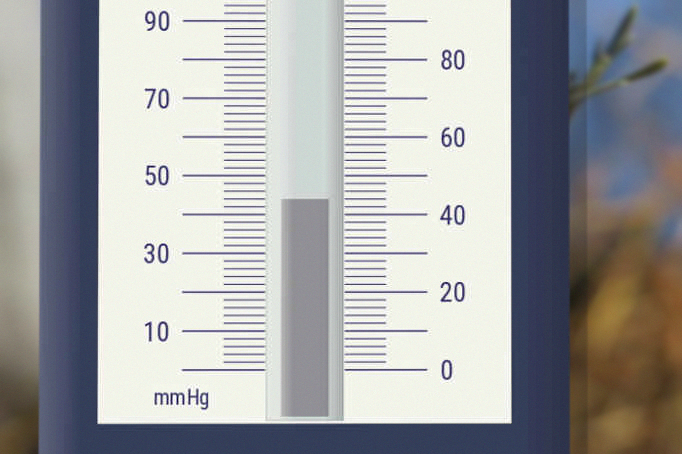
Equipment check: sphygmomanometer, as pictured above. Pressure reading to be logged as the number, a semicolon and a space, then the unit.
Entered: 44; mmHg
